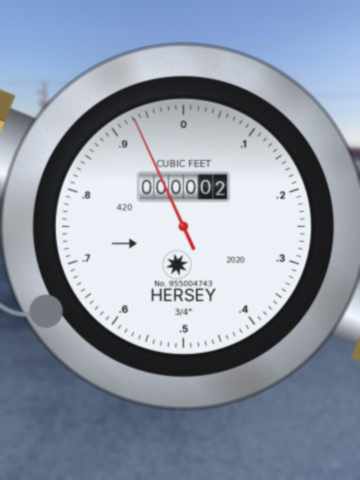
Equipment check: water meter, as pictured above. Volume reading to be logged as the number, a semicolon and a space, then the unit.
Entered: 1.93; ft³
